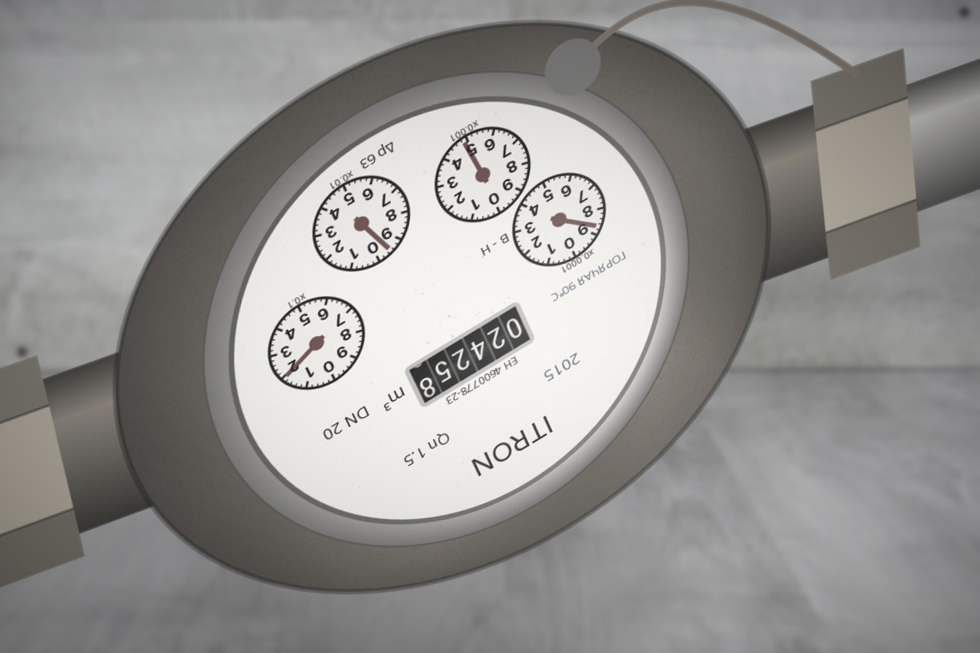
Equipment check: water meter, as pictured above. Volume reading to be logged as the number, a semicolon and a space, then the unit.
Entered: 24258.1948; m³
